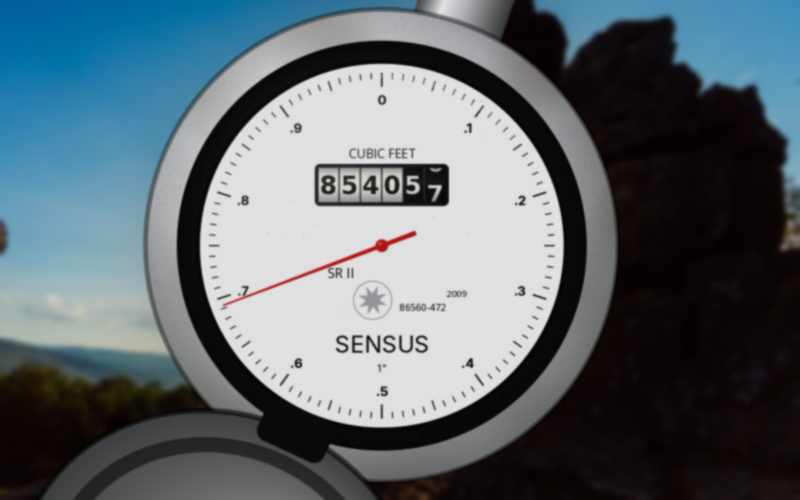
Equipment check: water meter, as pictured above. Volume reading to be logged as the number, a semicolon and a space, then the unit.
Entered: 854056.69; ft³
